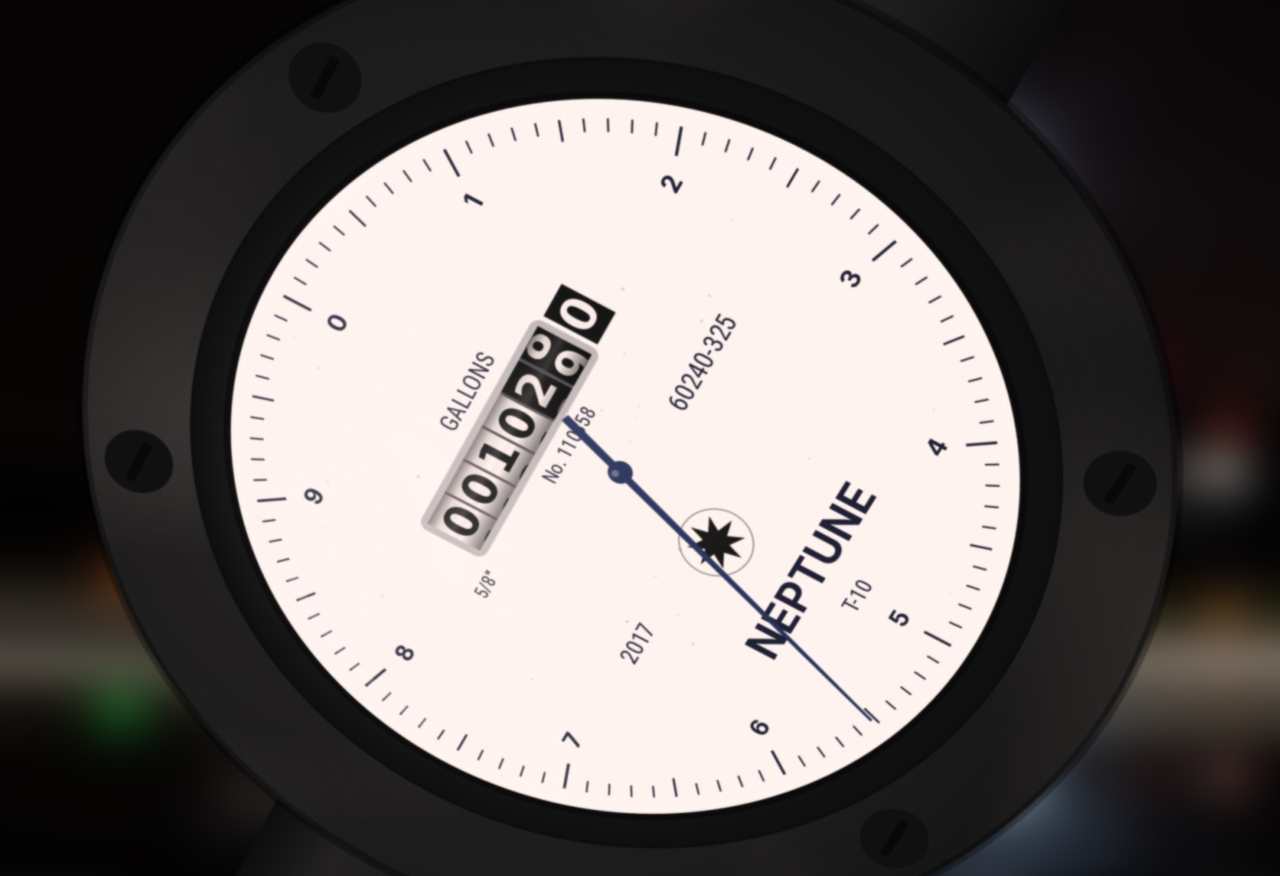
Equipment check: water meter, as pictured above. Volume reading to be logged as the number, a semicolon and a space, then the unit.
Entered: 10285.5; gal
